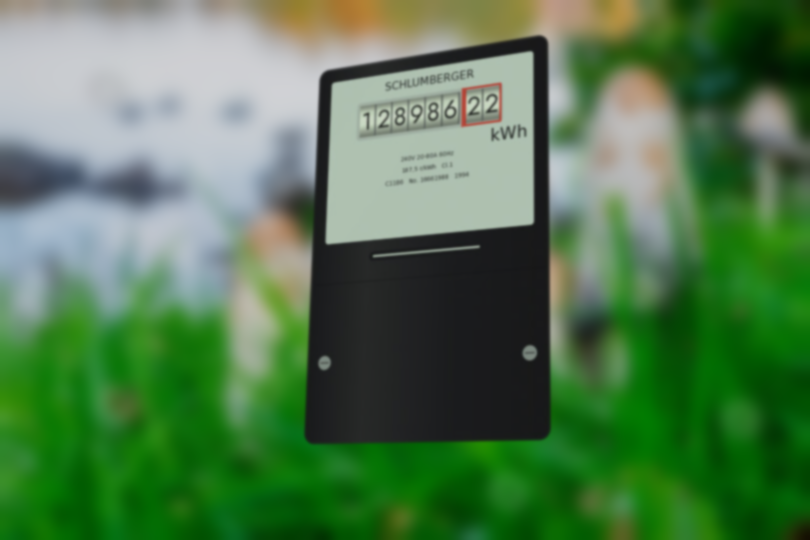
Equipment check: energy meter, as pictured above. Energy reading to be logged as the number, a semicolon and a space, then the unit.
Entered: 128986.22; kWh
